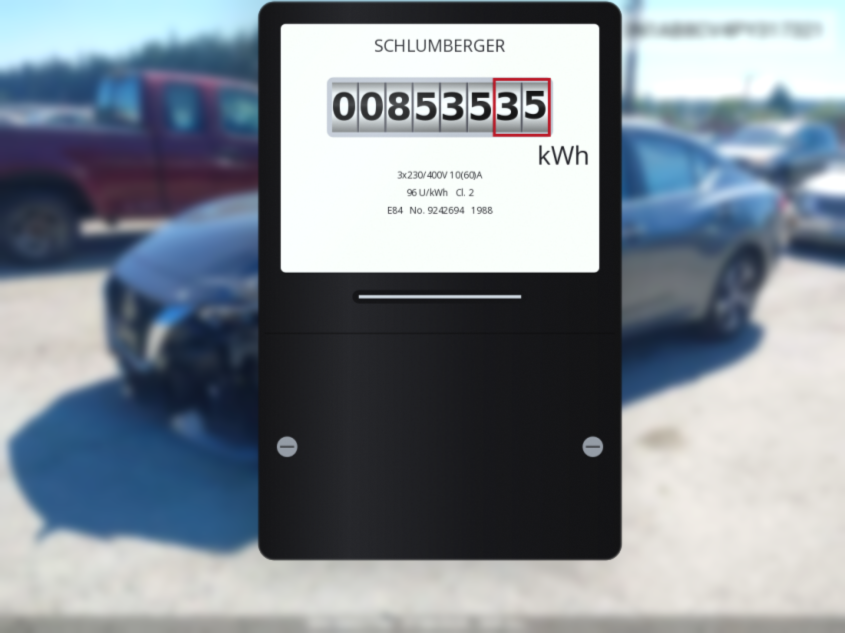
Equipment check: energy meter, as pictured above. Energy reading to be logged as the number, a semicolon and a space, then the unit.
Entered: 8535.35; kWh
